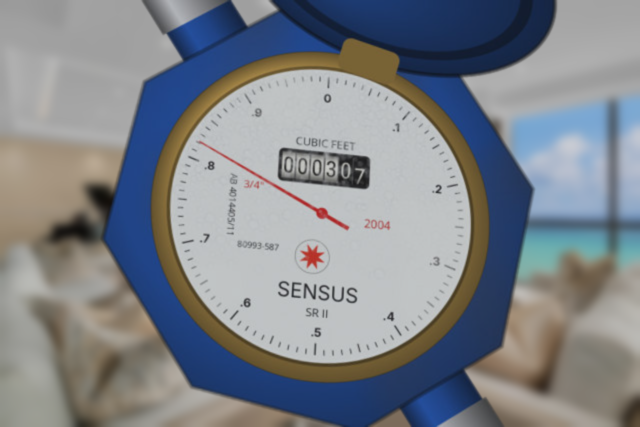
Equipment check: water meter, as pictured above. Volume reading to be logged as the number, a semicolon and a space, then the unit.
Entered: 306.82; ft³
